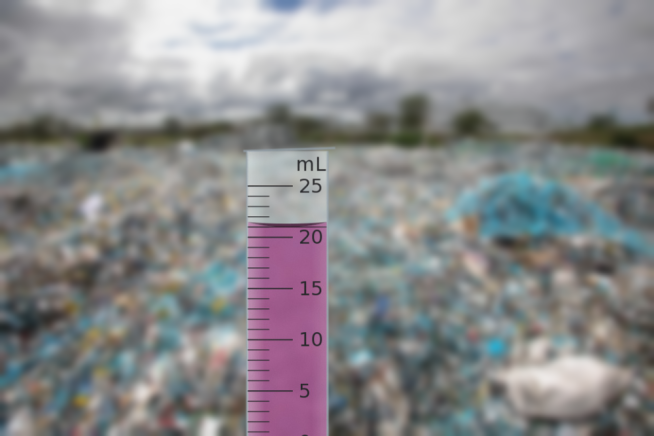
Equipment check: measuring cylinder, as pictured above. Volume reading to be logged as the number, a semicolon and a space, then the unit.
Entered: 21; mL
